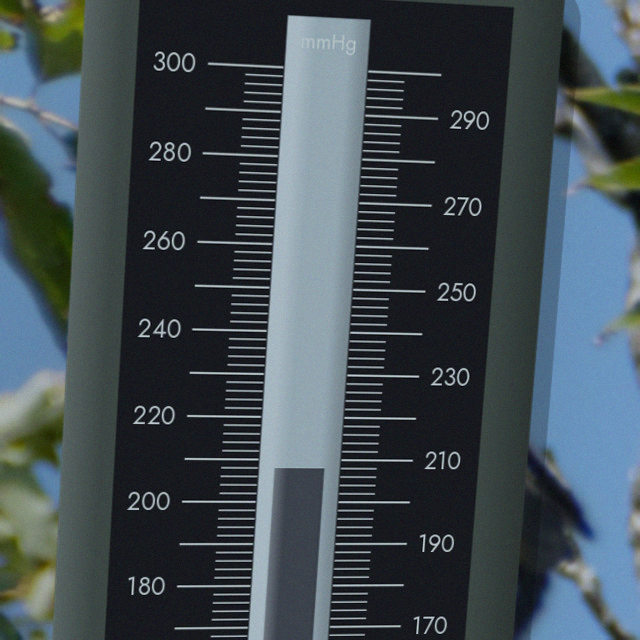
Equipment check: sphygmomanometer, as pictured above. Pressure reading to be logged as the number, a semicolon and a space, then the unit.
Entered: 208; mmHg
